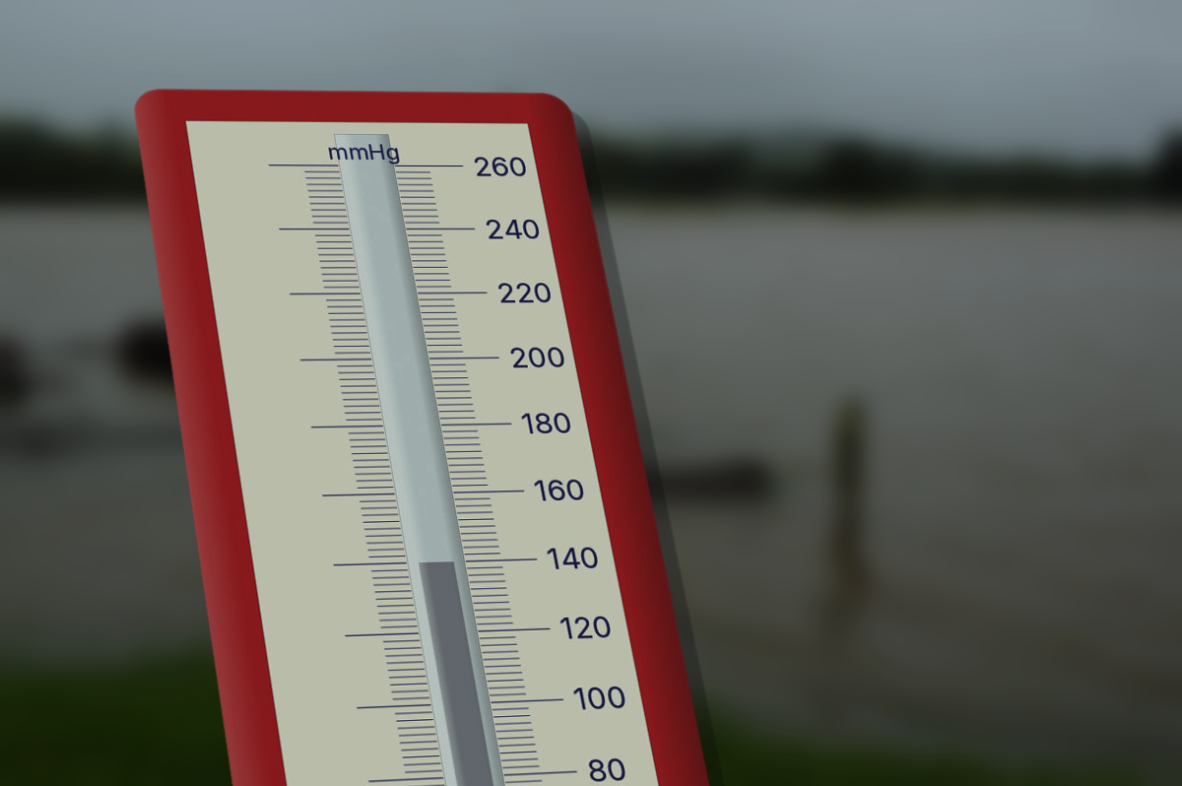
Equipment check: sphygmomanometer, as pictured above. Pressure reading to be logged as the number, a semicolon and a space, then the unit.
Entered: 140; mmHg
